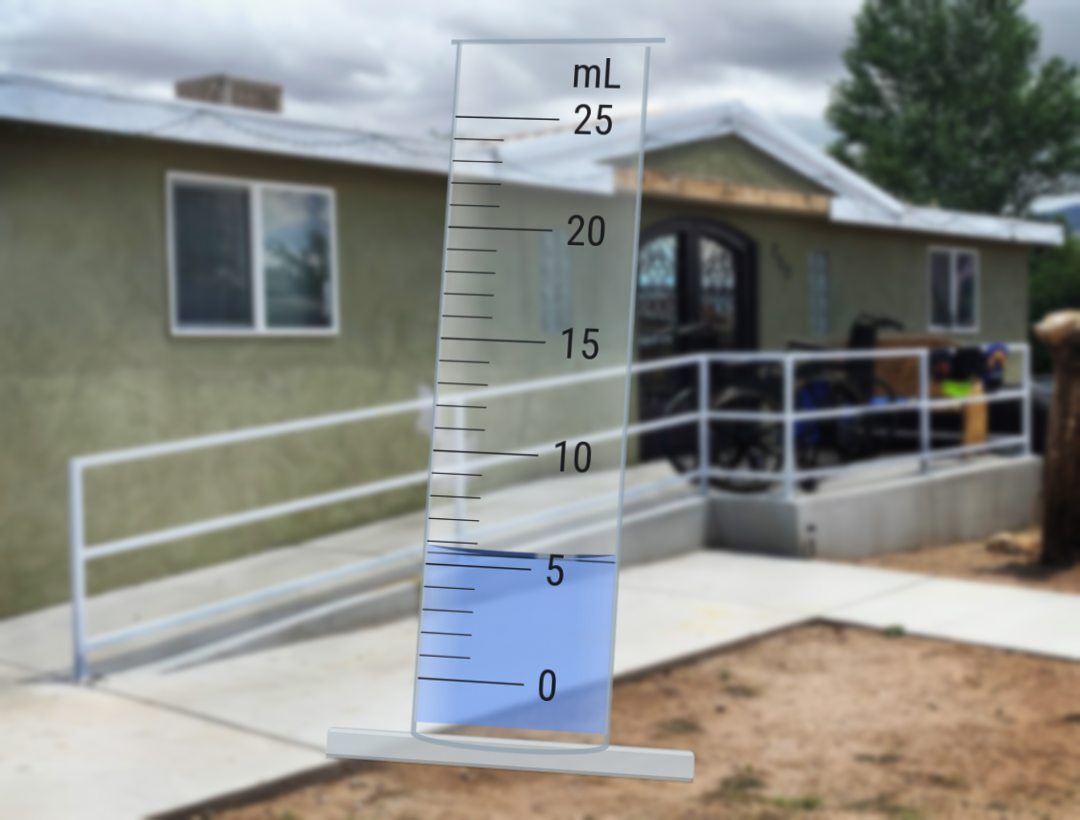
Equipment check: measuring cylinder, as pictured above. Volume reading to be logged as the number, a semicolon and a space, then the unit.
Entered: 5.5; mL
